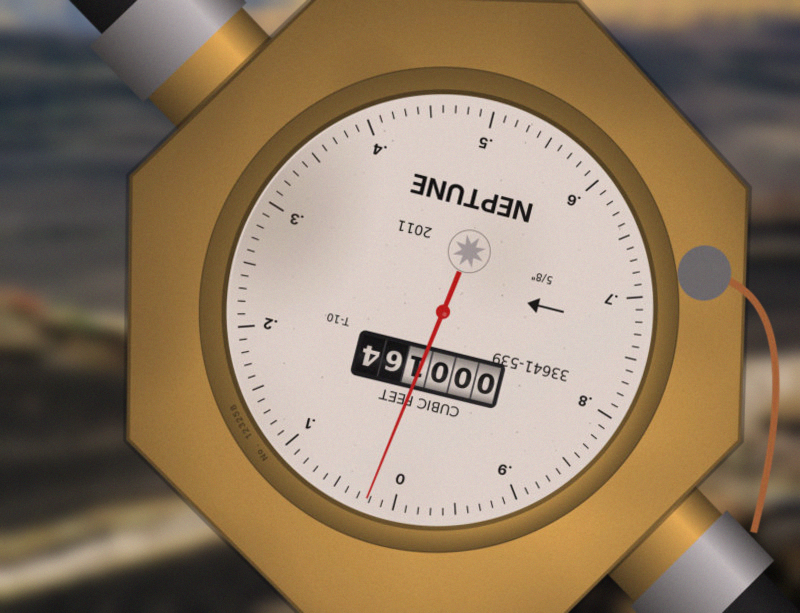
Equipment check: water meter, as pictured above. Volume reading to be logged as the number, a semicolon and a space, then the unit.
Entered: 164.02; ft³
